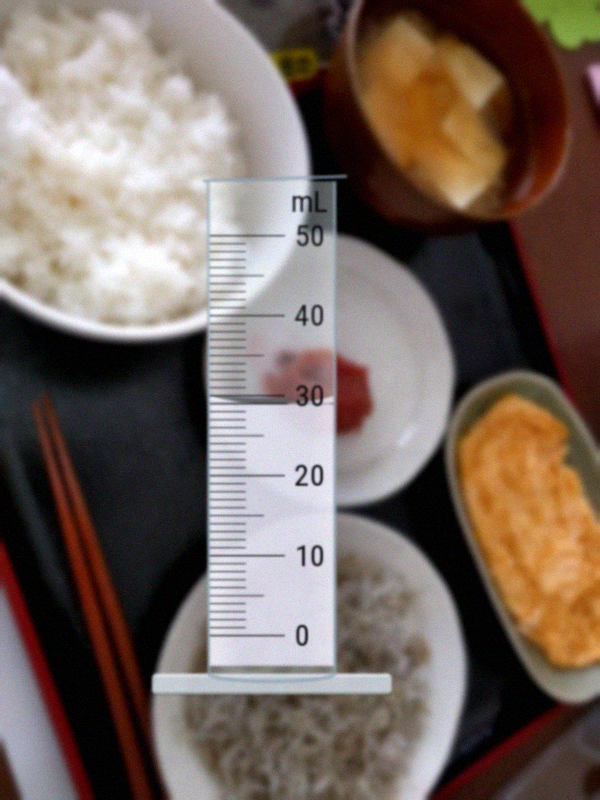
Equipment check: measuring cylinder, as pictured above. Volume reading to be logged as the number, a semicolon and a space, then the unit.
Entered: 29; mL
